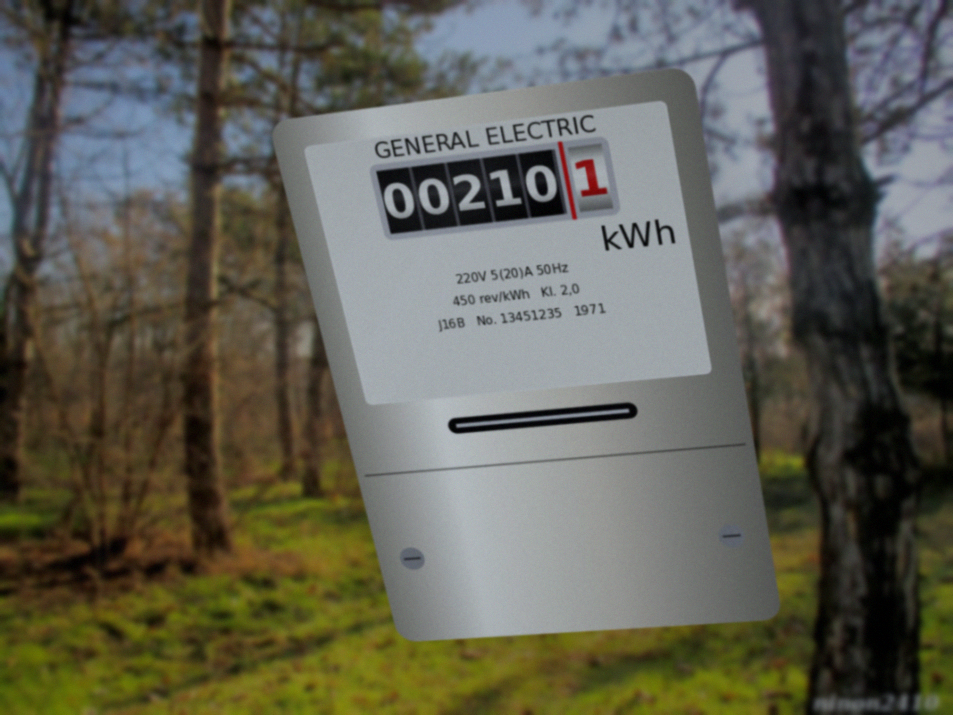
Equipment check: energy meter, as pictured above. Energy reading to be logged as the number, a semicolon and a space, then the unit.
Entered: 210.1; kWh
